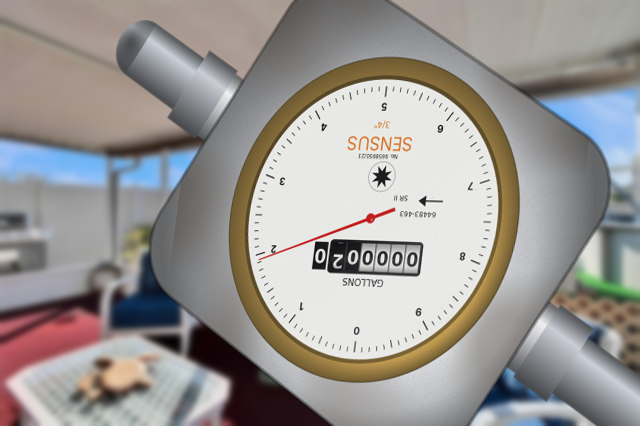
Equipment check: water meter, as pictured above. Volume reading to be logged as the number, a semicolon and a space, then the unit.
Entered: 21.9; gal
